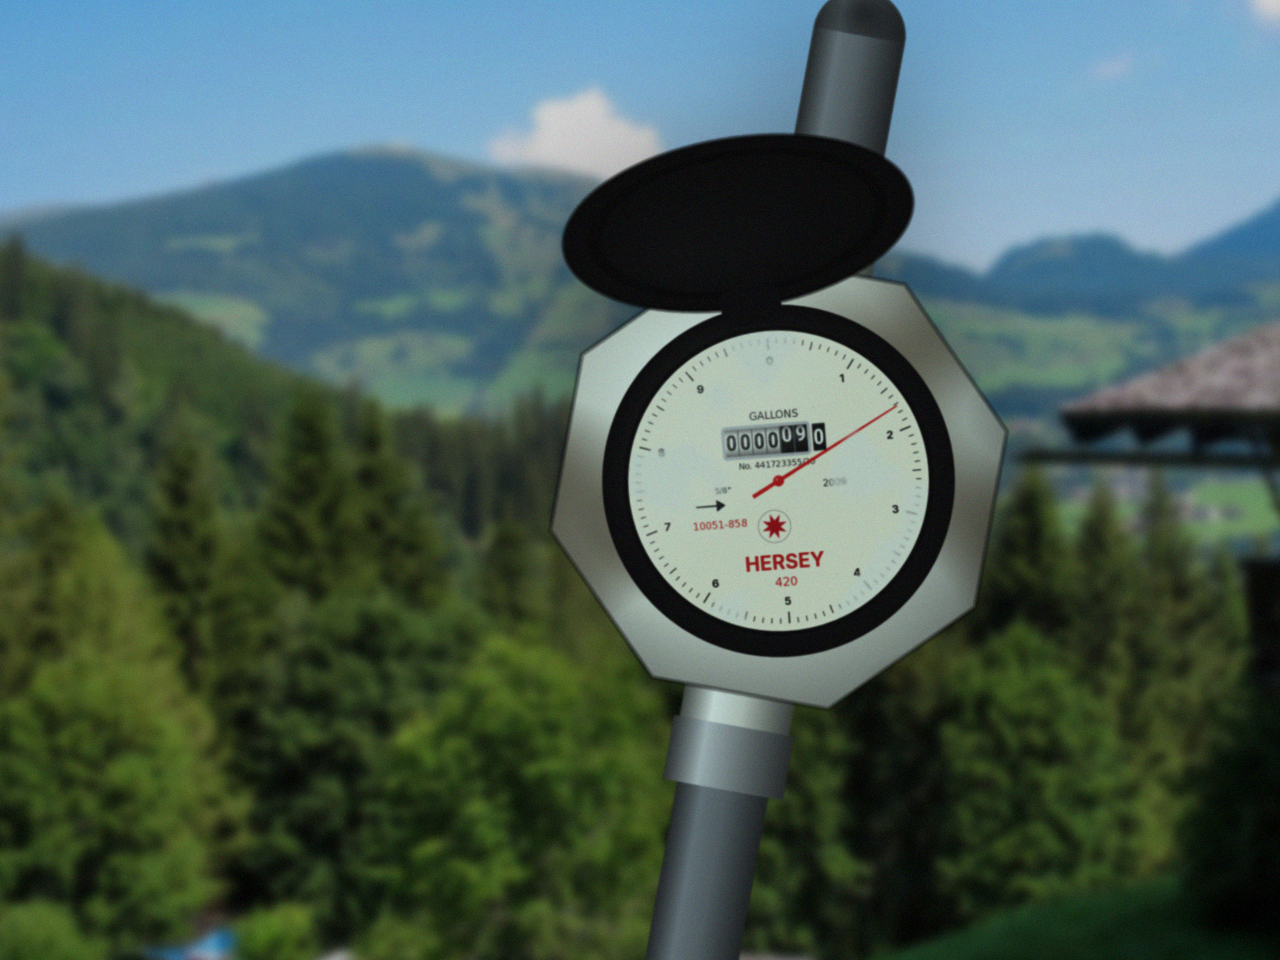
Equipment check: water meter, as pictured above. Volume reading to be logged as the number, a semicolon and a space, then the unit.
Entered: 91.7; gal
